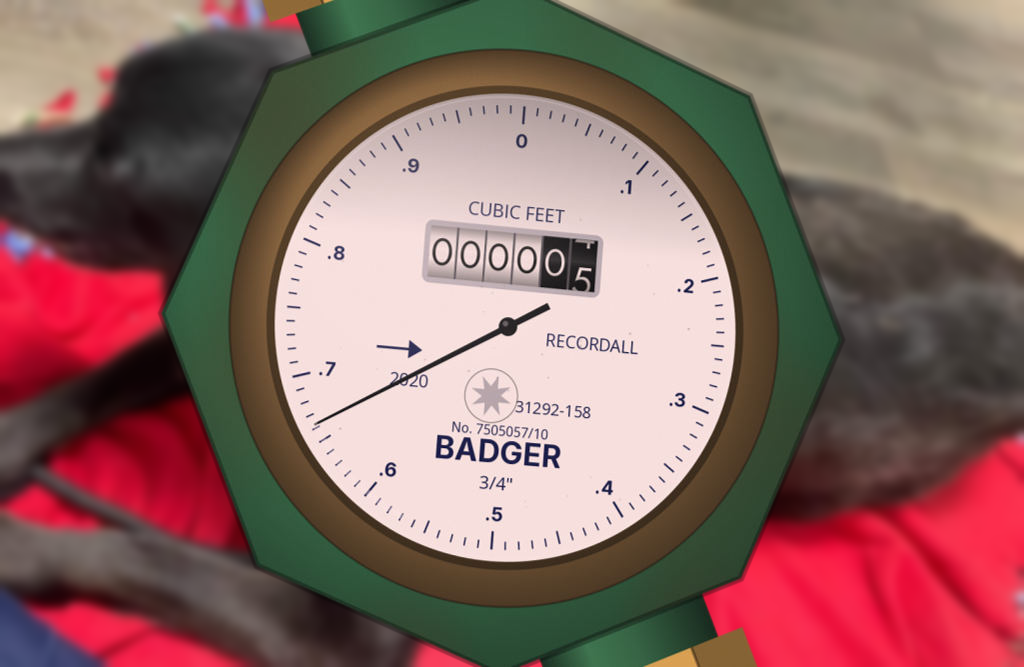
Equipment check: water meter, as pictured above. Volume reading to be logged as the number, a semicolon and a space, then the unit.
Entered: 4.66; ft³
